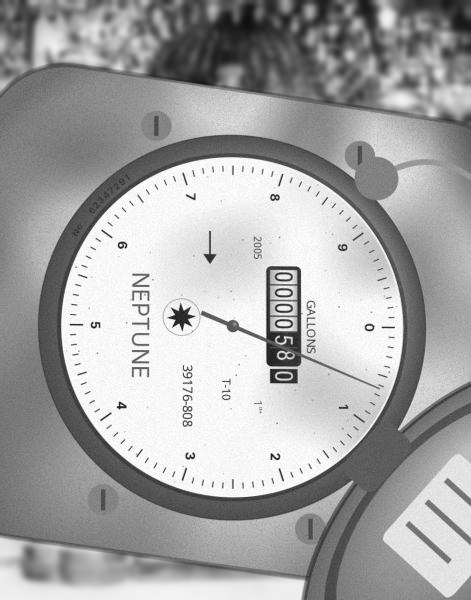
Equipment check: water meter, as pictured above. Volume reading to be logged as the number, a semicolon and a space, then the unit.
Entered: 580.6; gal
